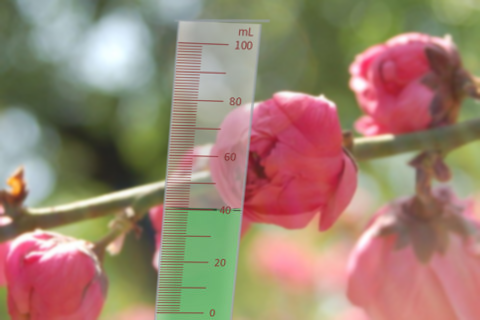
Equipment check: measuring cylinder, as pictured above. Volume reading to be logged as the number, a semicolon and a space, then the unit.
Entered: 40; mL
